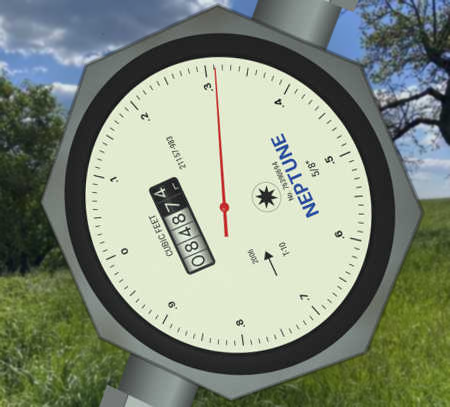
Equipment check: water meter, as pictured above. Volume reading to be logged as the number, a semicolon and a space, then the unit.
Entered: 84874.31; ft³
